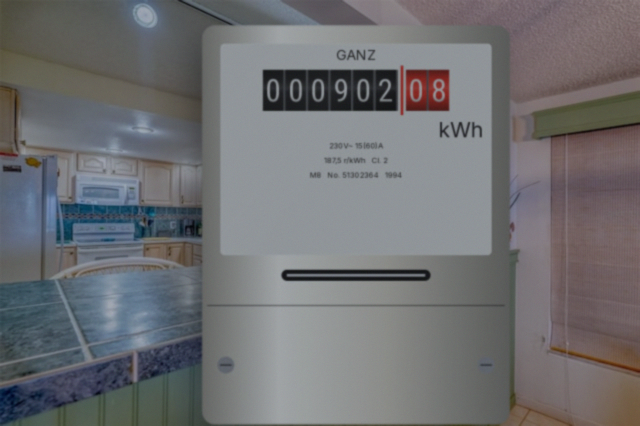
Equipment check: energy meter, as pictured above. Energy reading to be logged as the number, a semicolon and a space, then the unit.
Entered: 902.08; kWh
